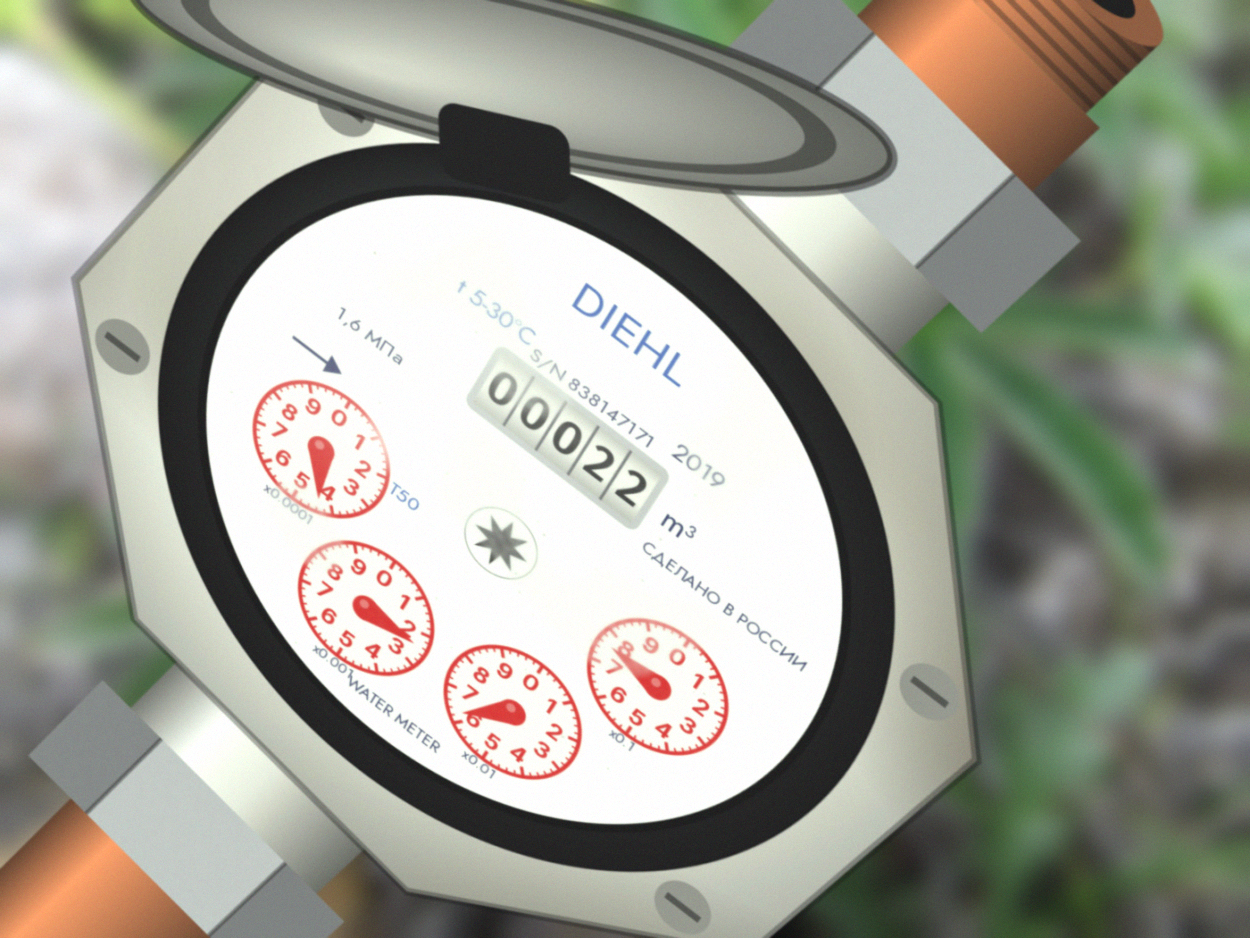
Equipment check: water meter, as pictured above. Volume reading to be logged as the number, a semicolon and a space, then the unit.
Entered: 22.7624; m³
